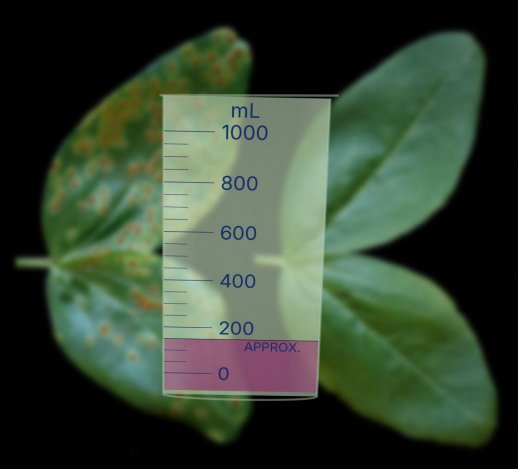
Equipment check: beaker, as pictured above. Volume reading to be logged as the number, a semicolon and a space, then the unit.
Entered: 150; mL
